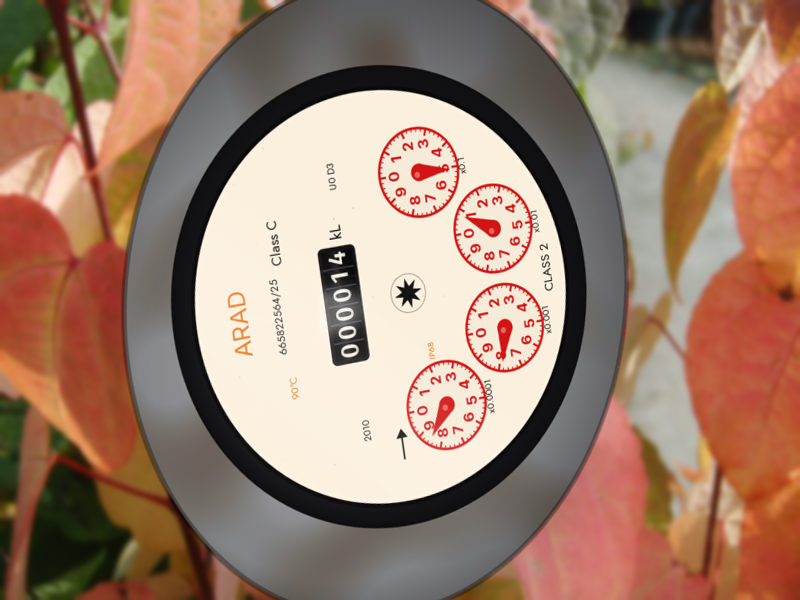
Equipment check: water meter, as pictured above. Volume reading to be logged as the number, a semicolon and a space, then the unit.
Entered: 14.5078; kL
